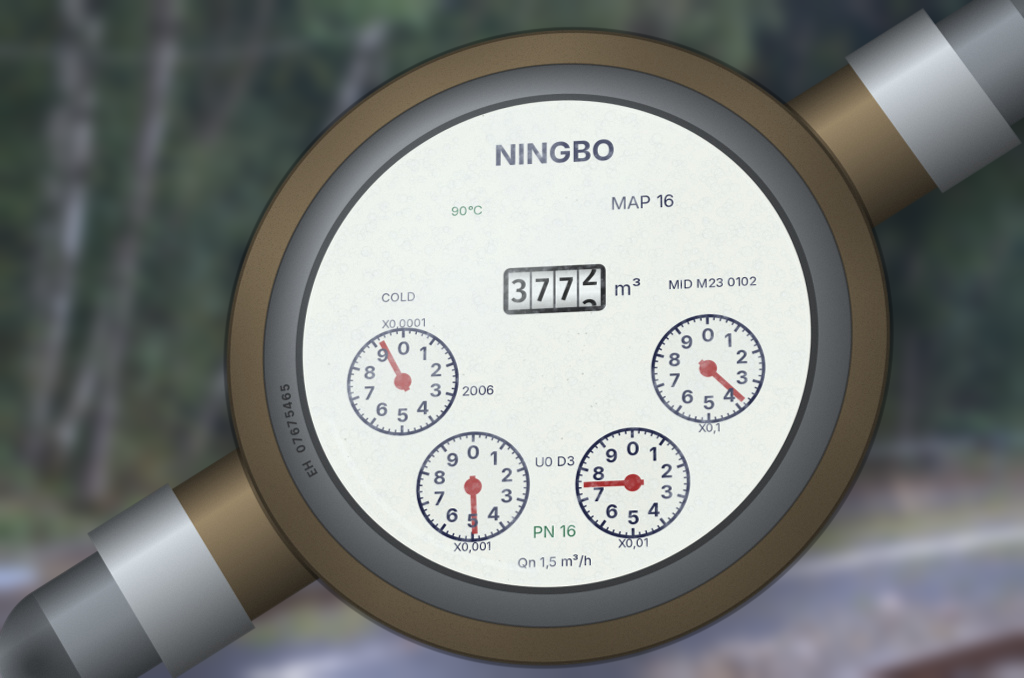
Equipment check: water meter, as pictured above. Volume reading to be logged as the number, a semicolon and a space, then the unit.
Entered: 3772.3749; m³
